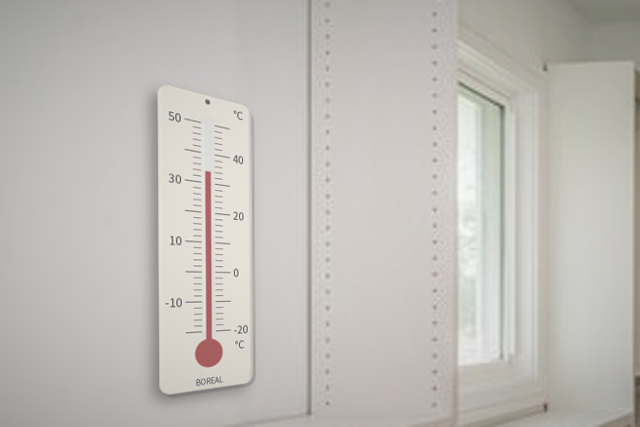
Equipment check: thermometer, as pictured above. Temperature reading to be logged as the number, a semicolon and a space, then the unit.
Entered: 34; °C
